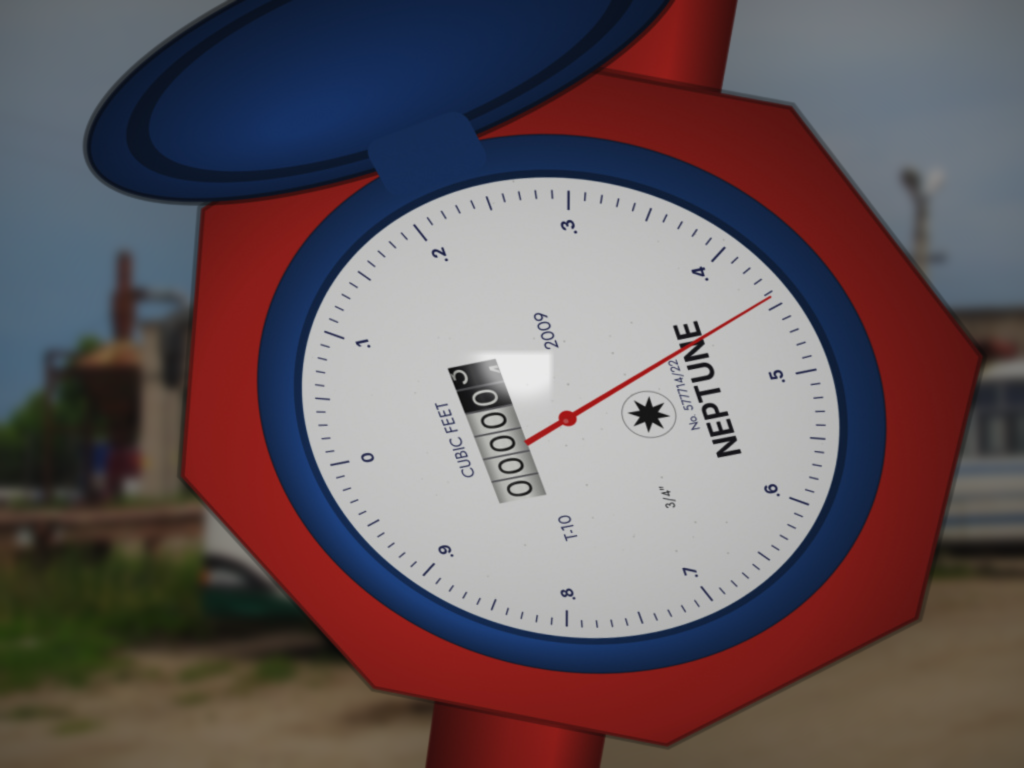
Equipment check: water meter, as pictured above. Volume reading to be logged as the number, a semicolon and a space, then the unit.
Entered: 3.44; ft³
